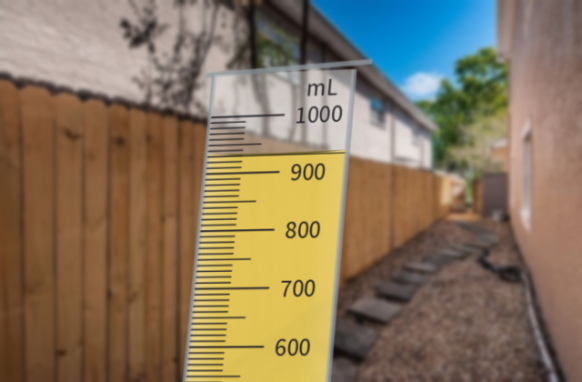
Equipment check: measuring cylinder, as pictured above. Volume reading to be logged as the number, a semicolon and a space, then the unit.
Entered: 930; mL
